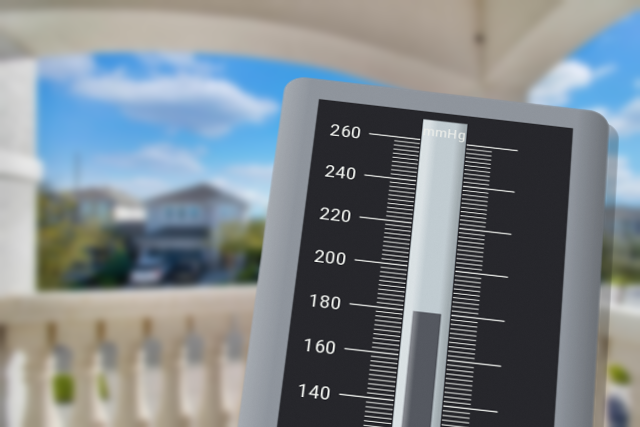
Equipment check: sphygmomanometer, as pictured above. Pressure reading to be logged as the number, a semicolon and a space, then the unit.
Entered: 180; mmHg
